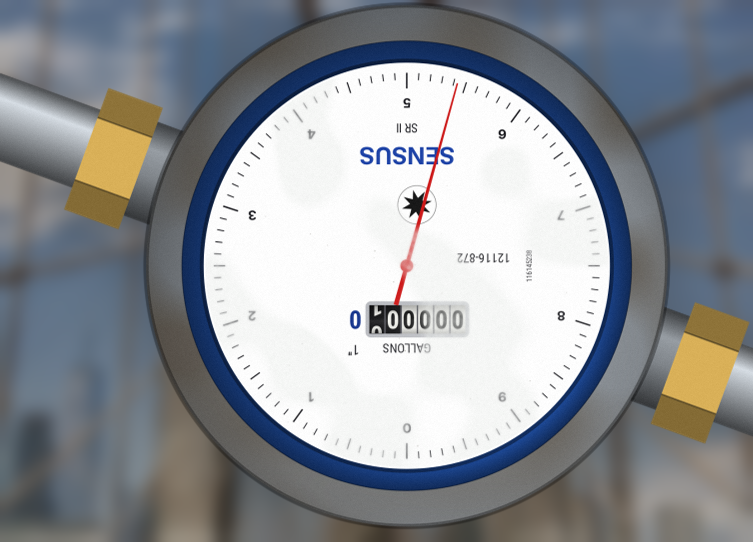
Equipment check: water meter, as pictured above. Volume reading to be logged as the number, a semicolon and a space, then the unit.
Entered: 5.4; gal
